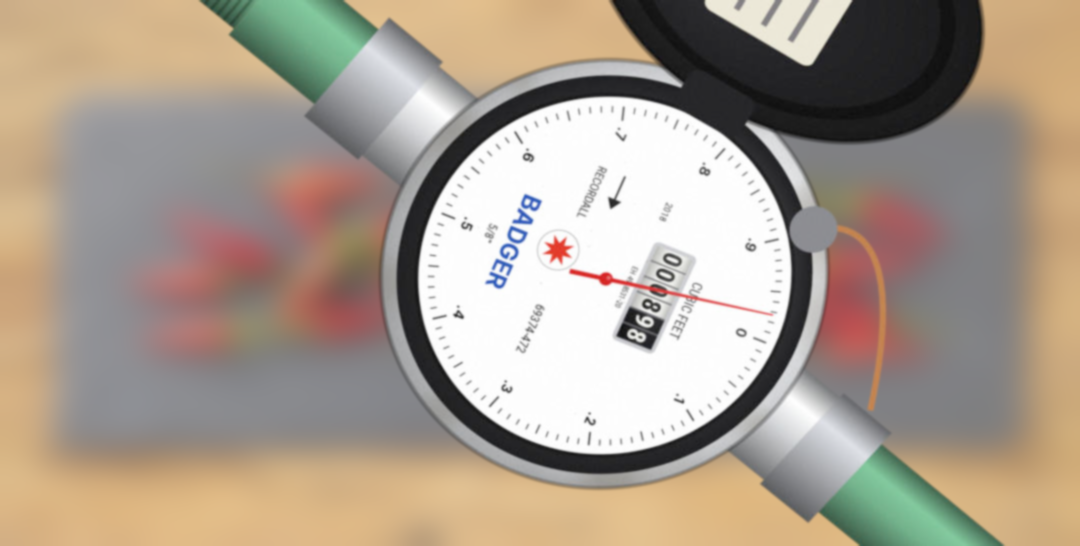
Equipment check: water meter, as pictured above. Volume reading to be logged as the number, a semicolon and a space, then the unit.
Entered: 897.97; ft³
